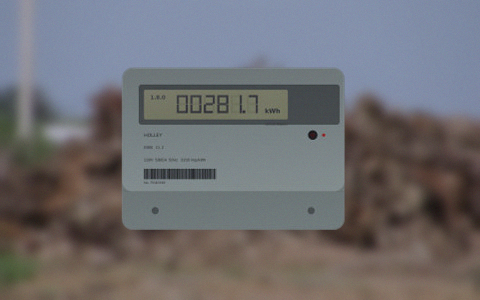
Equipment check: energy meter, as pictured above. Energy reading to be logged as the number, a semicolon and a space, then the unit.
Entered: 281.7; kWh
